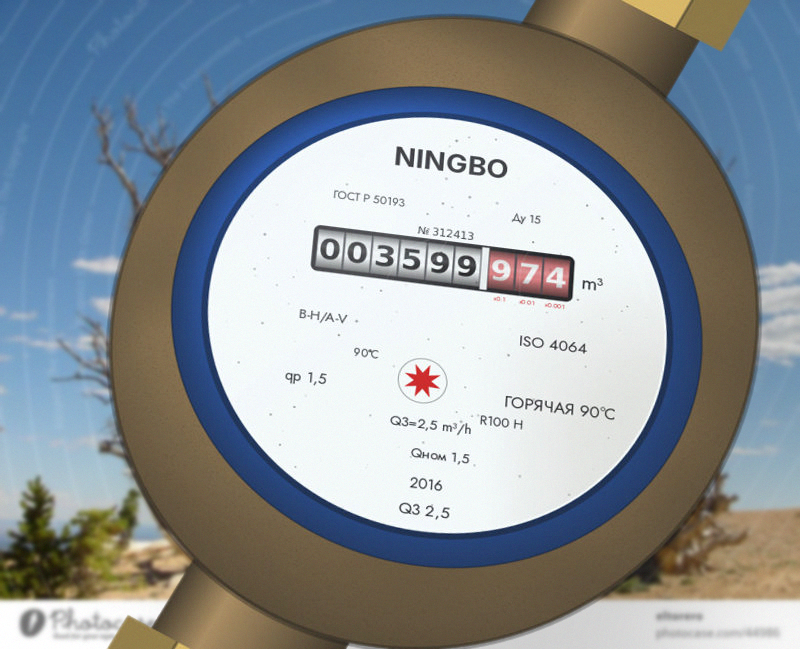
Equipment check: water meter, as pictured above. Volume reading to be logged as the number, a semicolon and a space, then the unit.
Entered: 3599.974; m³
